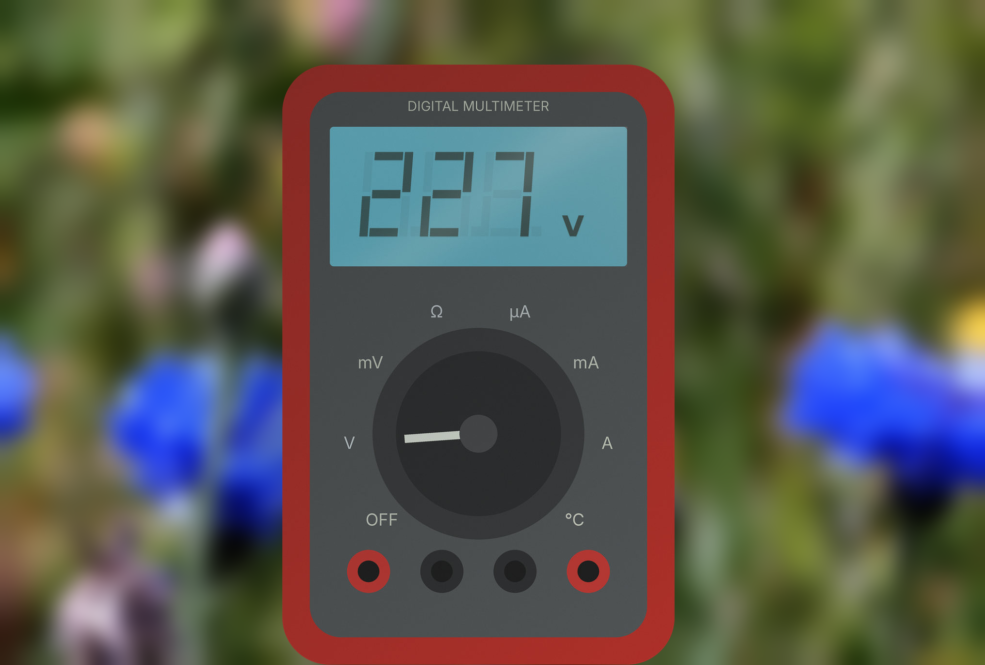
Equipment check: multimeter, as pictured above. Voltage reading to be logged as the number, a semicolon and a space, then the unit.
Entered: 227; V
